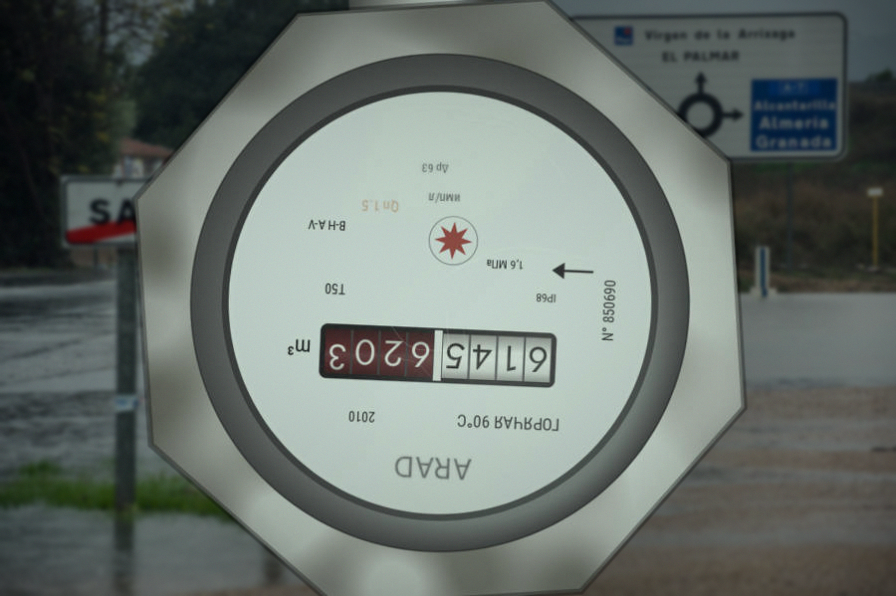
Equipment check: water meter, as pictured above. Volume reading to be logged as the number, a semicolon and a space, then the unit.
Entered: 6145.6203; m³
